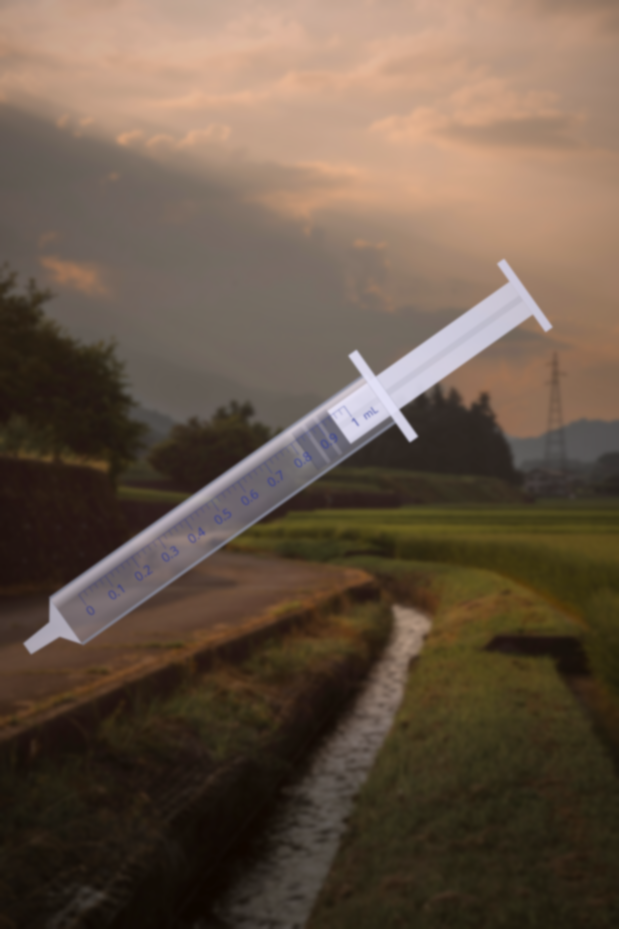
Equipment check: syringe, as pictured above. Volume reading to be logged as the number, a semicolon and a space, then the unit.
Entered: 0.82; mL
